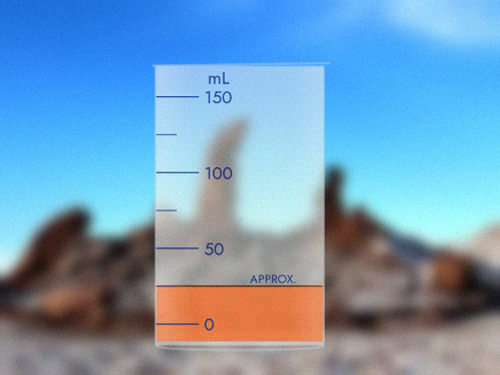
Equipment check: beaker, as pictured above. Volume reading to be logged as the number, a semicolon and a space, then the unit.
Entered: 25; mL
